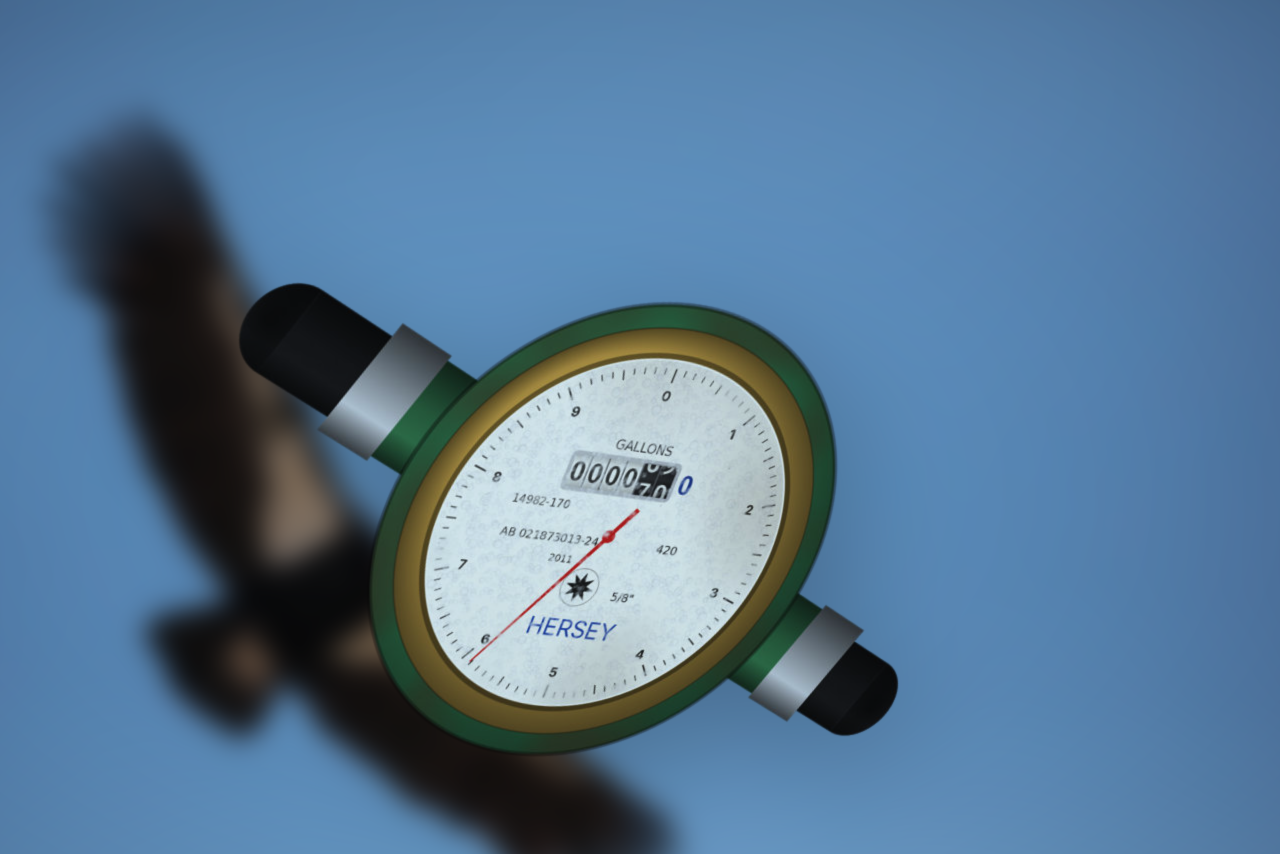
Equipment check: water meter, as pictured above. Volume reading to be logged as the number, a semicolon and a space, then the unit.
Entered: 695.9; gal
